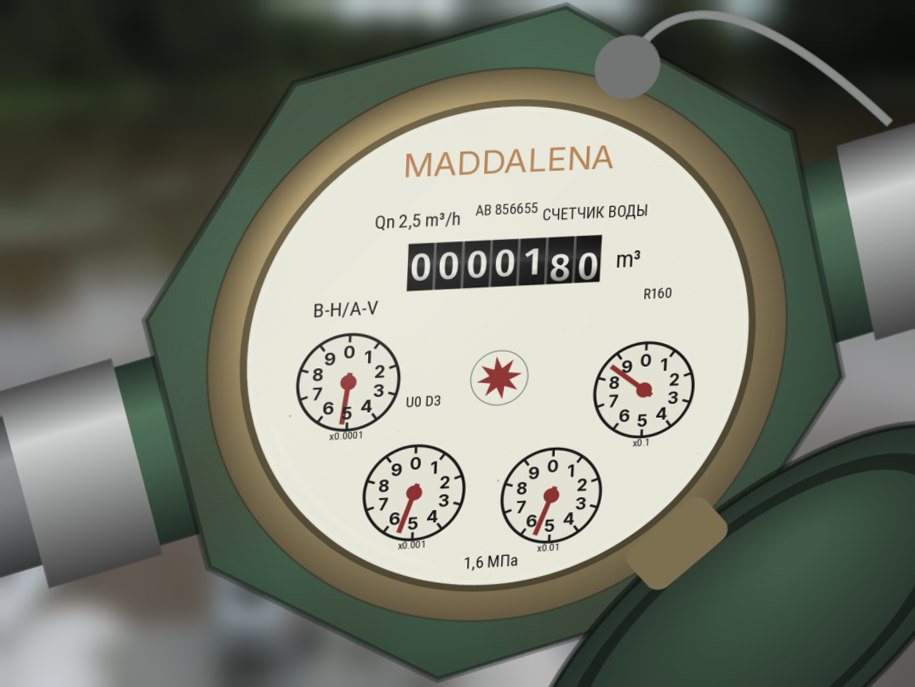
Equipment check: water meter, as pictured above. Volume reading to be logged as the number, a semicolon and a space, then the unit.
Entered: 179.8555; m³
